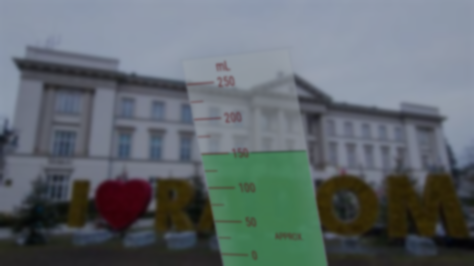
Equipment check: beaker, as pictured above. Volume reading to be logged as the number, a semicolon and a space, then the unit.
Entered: 150; mL
